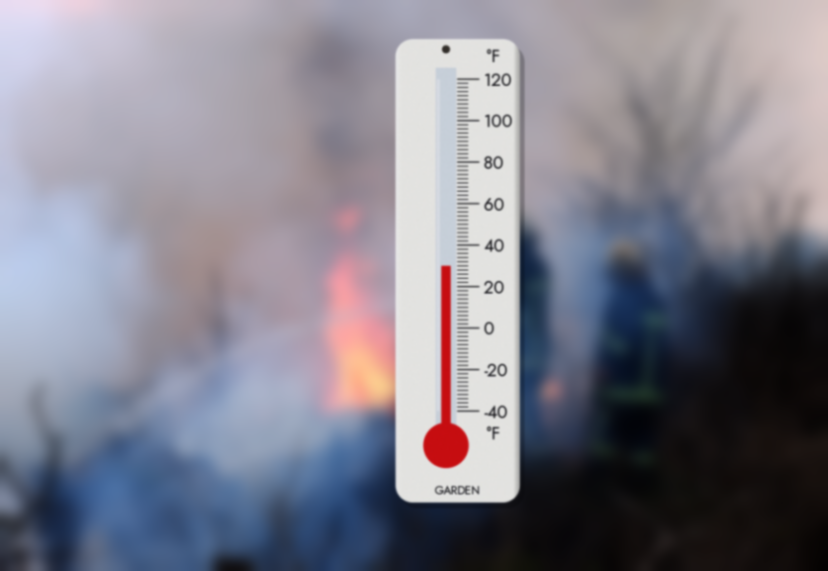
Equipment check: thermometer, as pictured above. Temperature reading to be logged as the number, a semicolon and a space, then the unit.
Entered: 30; °F
